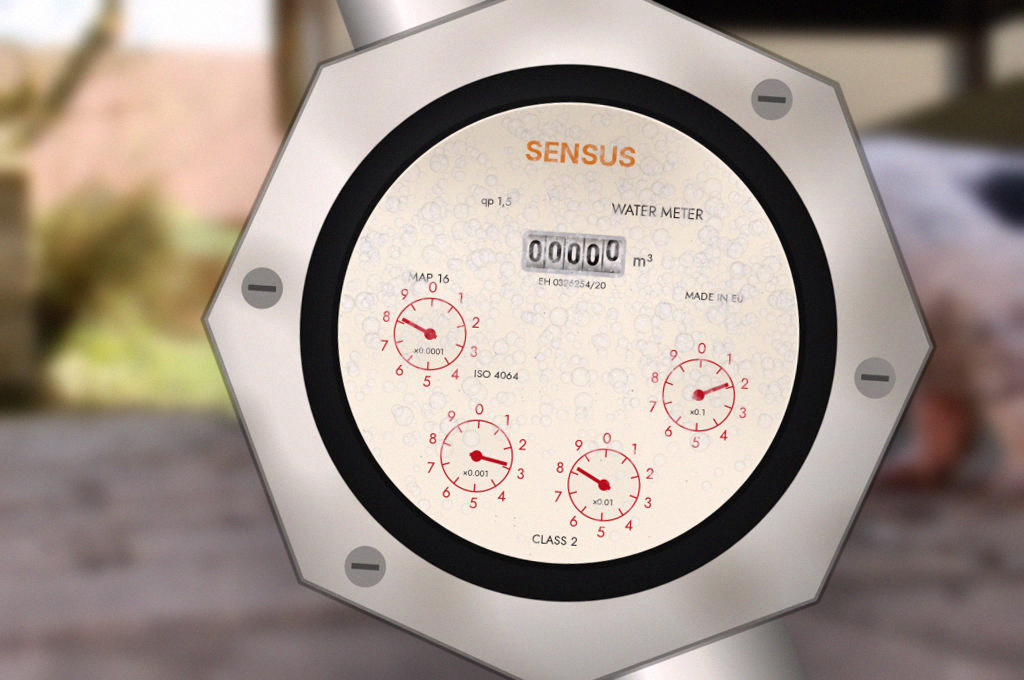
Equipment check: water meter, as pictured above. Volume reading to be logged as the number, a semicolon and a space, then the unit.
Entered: 0.1828; m³
